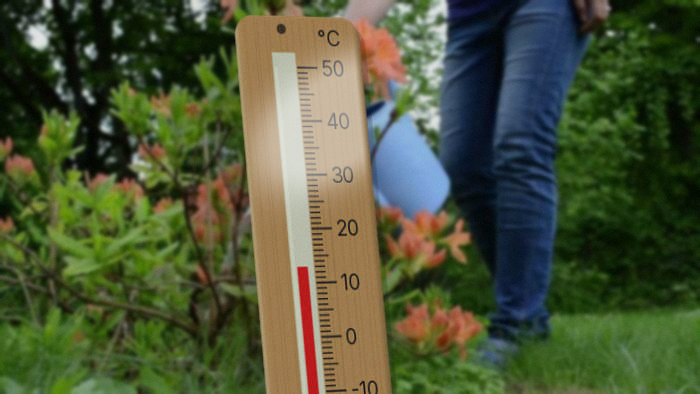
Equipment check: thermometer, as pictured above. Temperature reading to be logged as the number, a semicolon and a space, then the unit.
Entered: 13; °C
